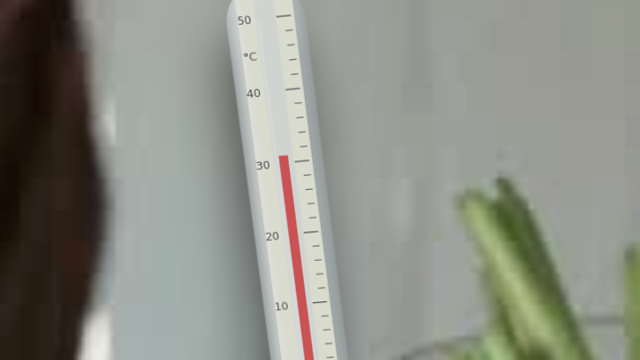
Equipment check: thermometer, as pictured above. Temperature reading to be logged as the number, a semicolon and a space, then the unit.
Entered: 31; °C
